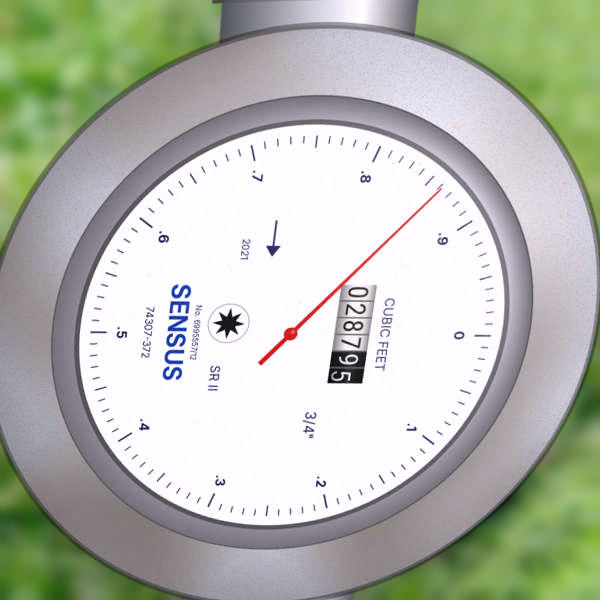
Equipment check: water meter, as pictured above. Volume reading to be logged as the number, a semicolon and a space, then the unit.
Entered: 28794.86; ft³
